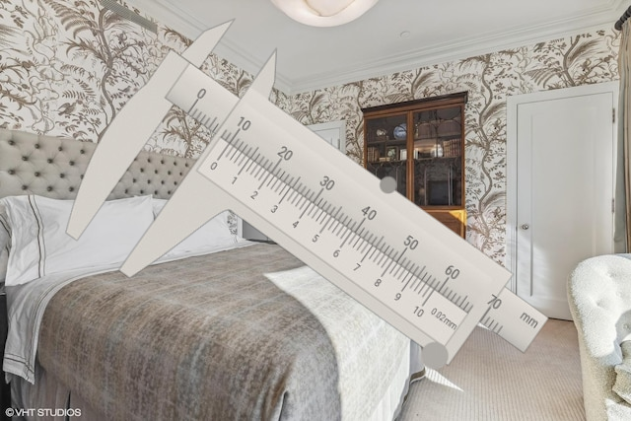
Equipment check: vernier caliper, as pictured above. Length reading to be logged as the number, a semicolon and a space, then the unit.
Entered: 10.0; mm
